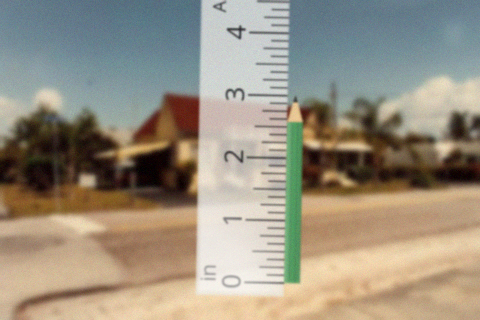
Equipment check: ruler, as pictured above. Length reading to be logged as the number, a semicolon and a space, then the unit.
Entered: 3; in
